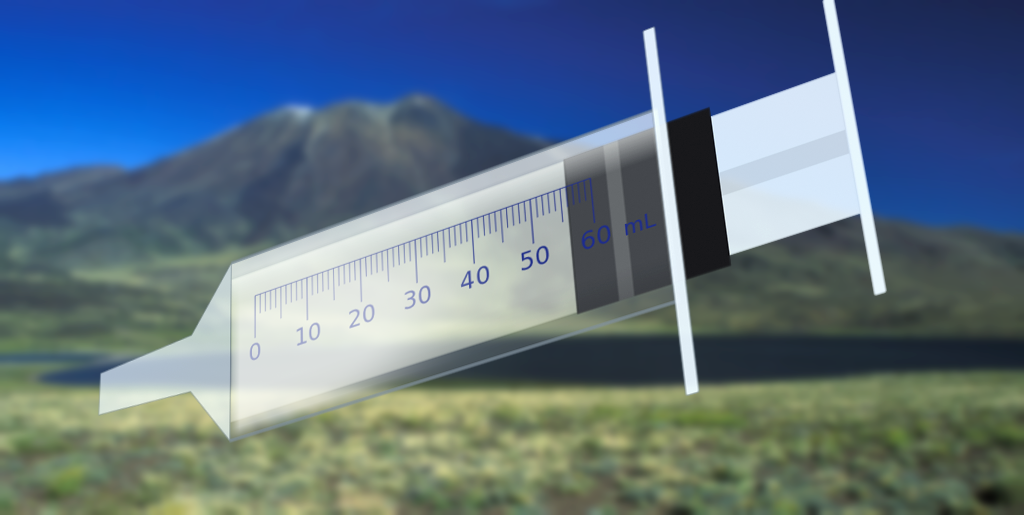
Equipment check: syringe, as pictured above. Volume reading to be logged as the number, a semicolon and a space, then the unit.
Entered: 56; mL
